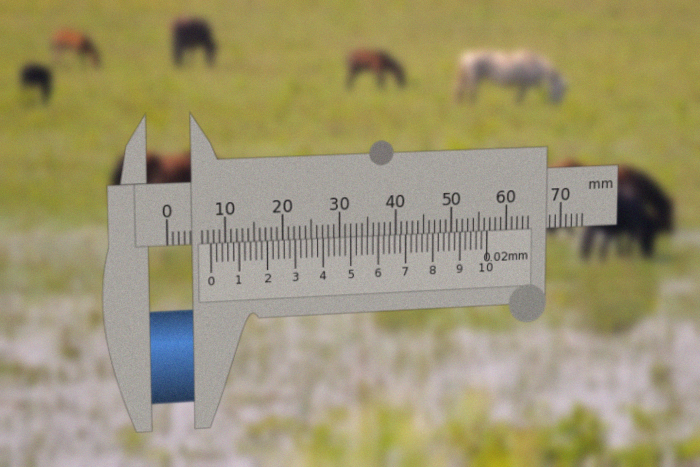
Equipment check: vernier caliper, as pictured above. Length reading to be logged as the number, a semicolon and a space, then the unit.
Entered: 7.5; mm
